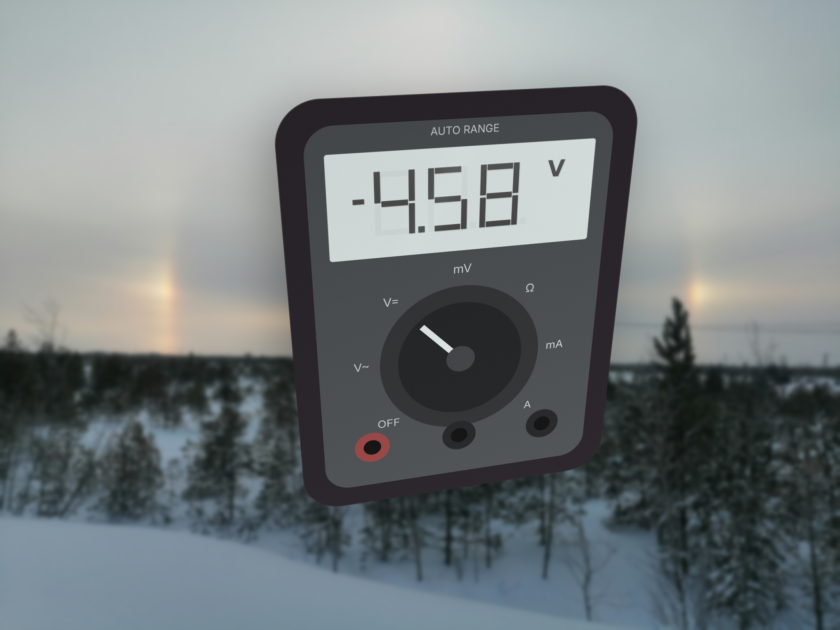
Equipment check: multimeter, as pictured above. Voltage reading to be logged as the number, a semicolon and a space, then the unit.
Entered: -4.58; V
